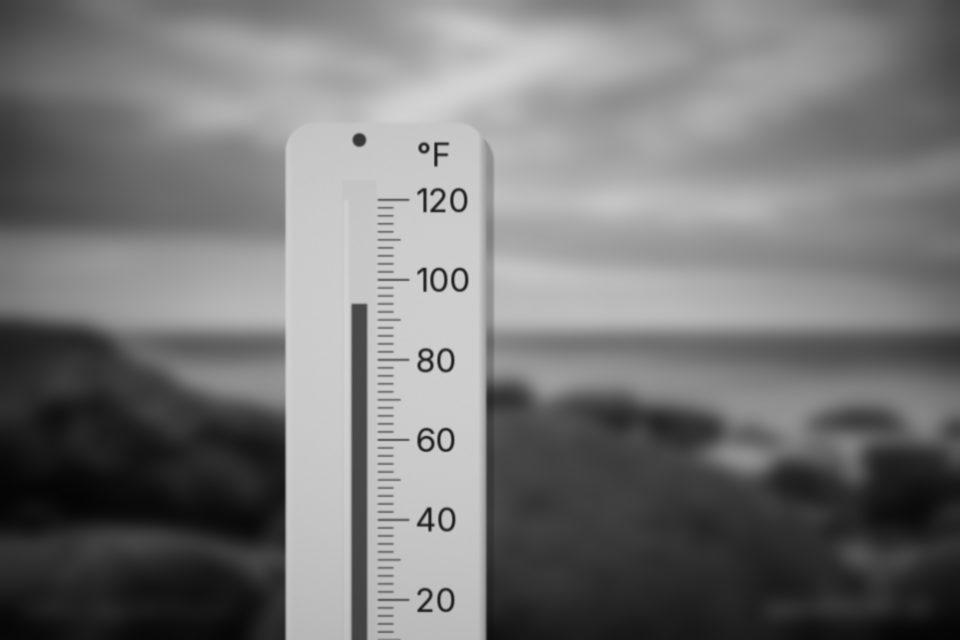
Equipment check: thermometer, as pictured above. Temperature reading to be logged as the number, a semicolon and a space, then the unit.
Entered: 94; °F
